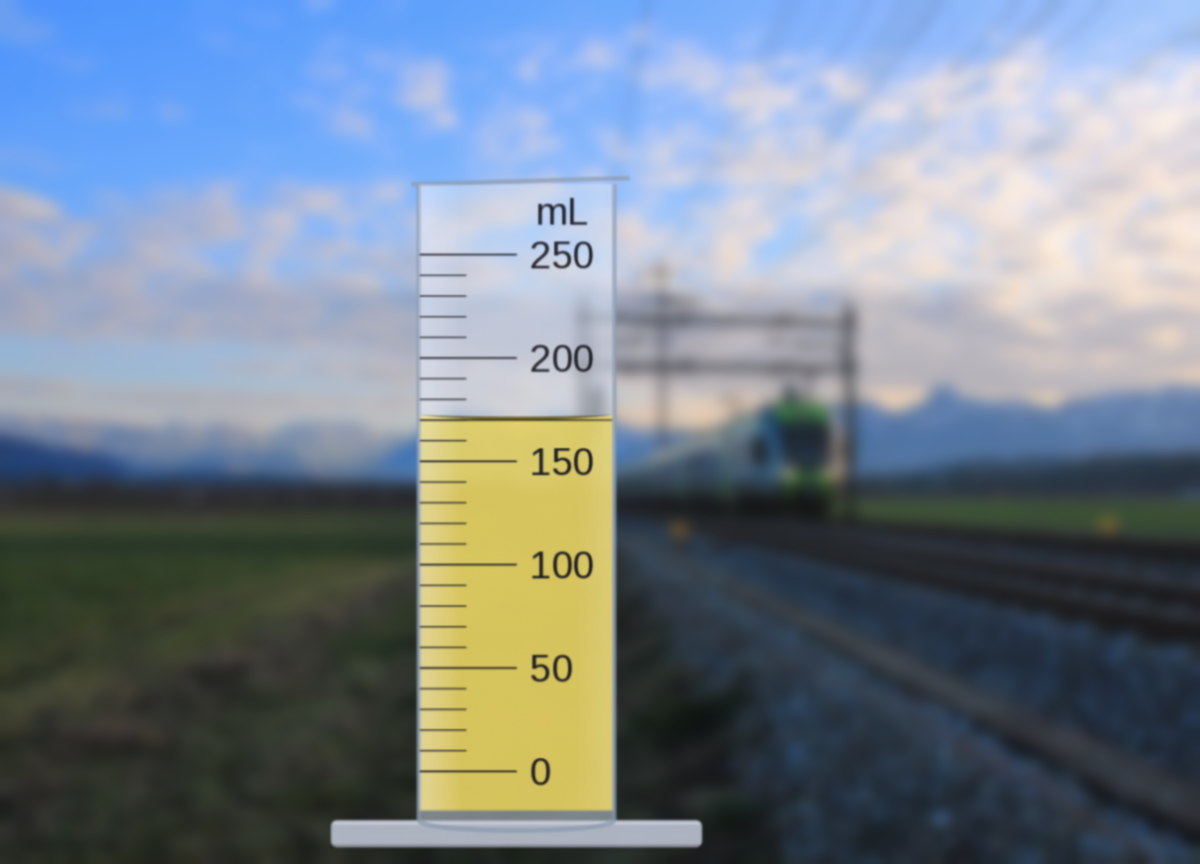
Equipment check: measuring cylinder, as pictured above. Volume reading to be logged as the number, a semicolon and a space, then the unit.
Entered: 170; mL
